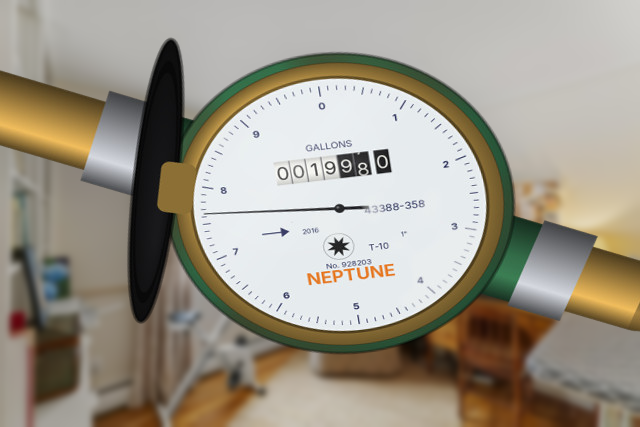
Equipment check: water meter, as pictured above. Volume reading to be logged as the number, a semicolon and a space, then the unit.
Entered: 19977.6; gal
